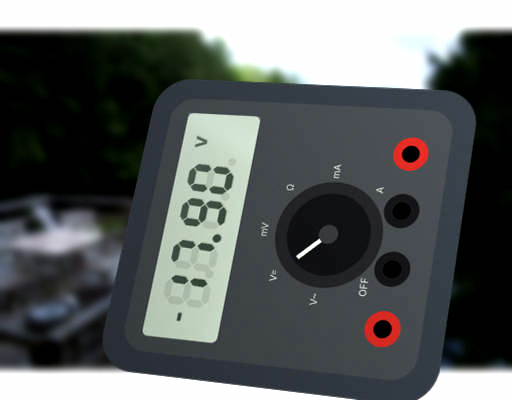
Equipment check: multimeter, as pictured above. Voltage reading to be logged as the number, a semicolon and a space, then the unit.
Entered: -17.90; V
